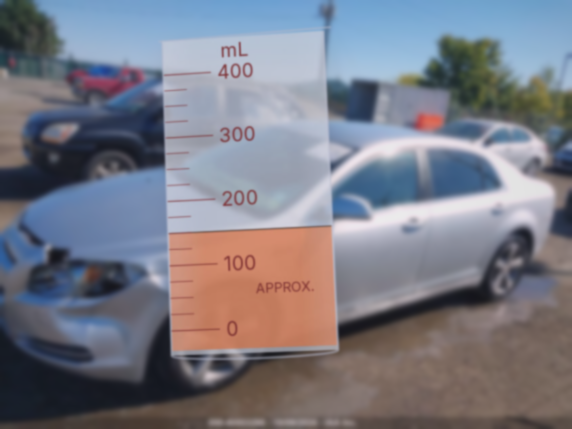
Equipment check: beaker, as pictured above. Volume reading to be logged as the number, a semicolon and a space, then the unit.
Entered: 150; mL
